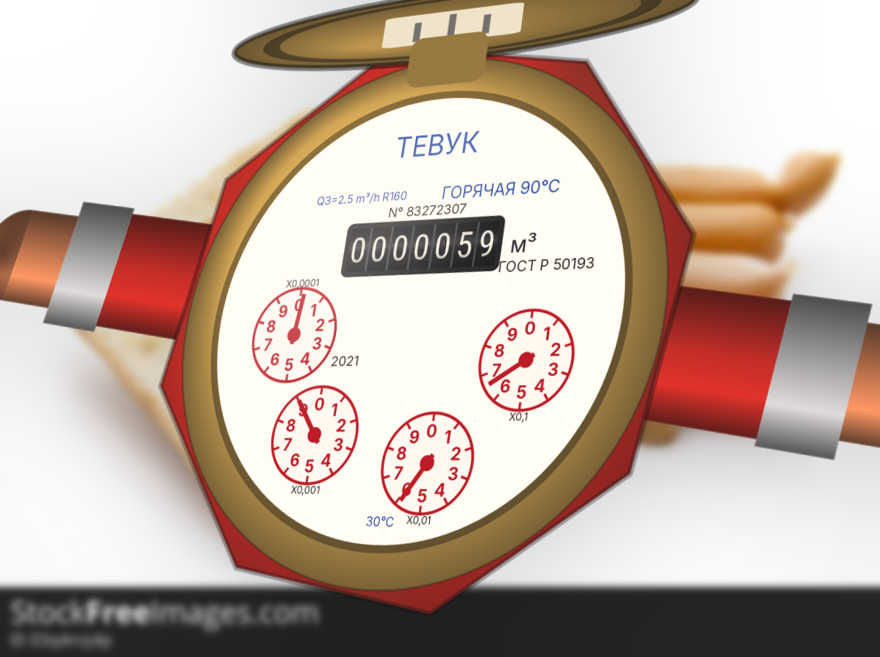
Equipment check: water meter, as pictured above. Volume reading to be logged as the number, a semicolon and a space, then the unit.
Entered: 59.6590; m³
